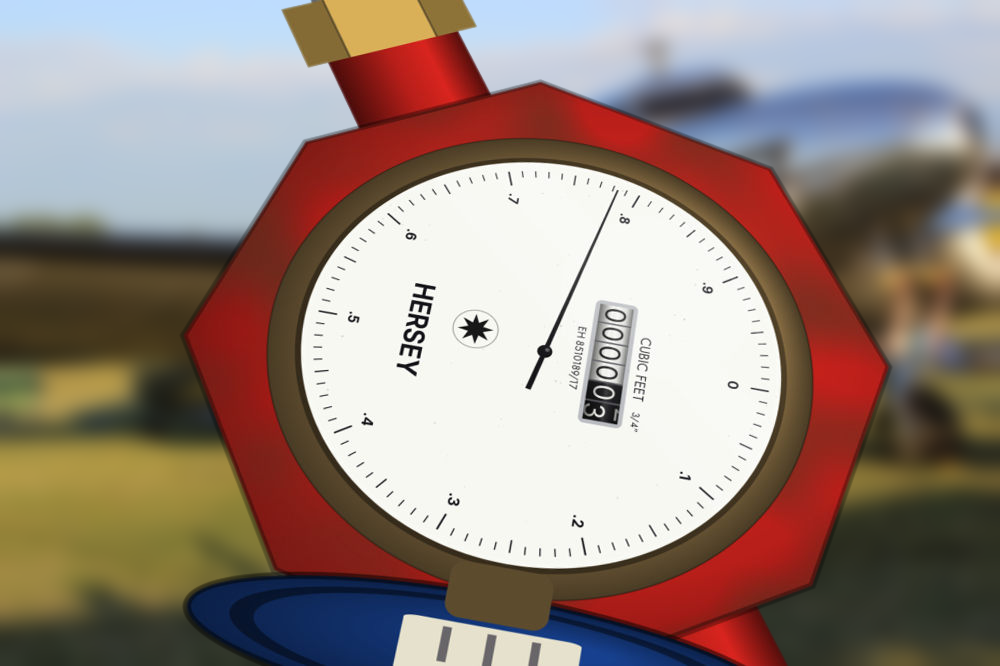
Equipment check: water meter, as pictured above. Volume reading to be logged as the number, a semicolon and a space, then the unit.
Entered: 2.78; ft³
